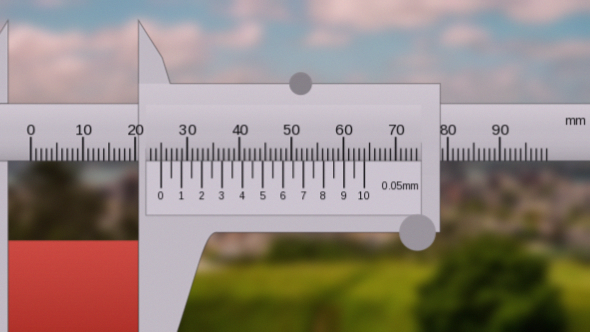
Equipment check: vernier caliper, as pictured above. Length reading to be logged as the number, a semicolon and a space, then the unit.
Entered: 25.0; mm
